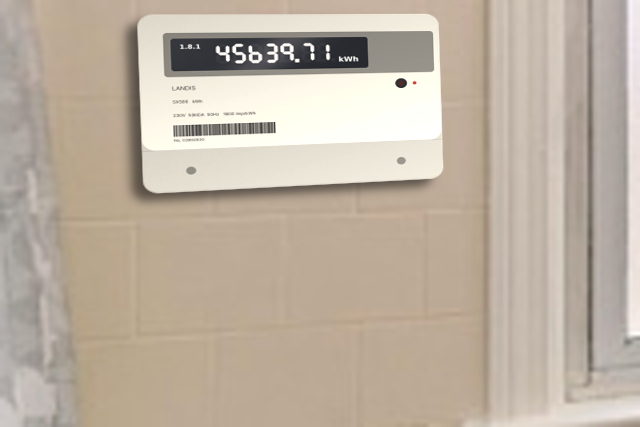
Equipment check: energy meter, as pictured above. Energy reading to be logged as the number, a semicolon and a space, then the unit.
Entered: 45639.71; kWh
